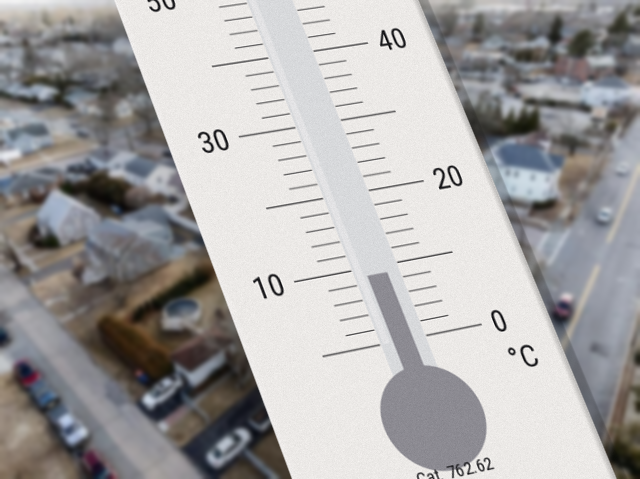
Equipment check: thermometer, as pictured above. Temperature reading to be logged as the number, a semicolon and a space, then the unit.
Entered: 9; °C
